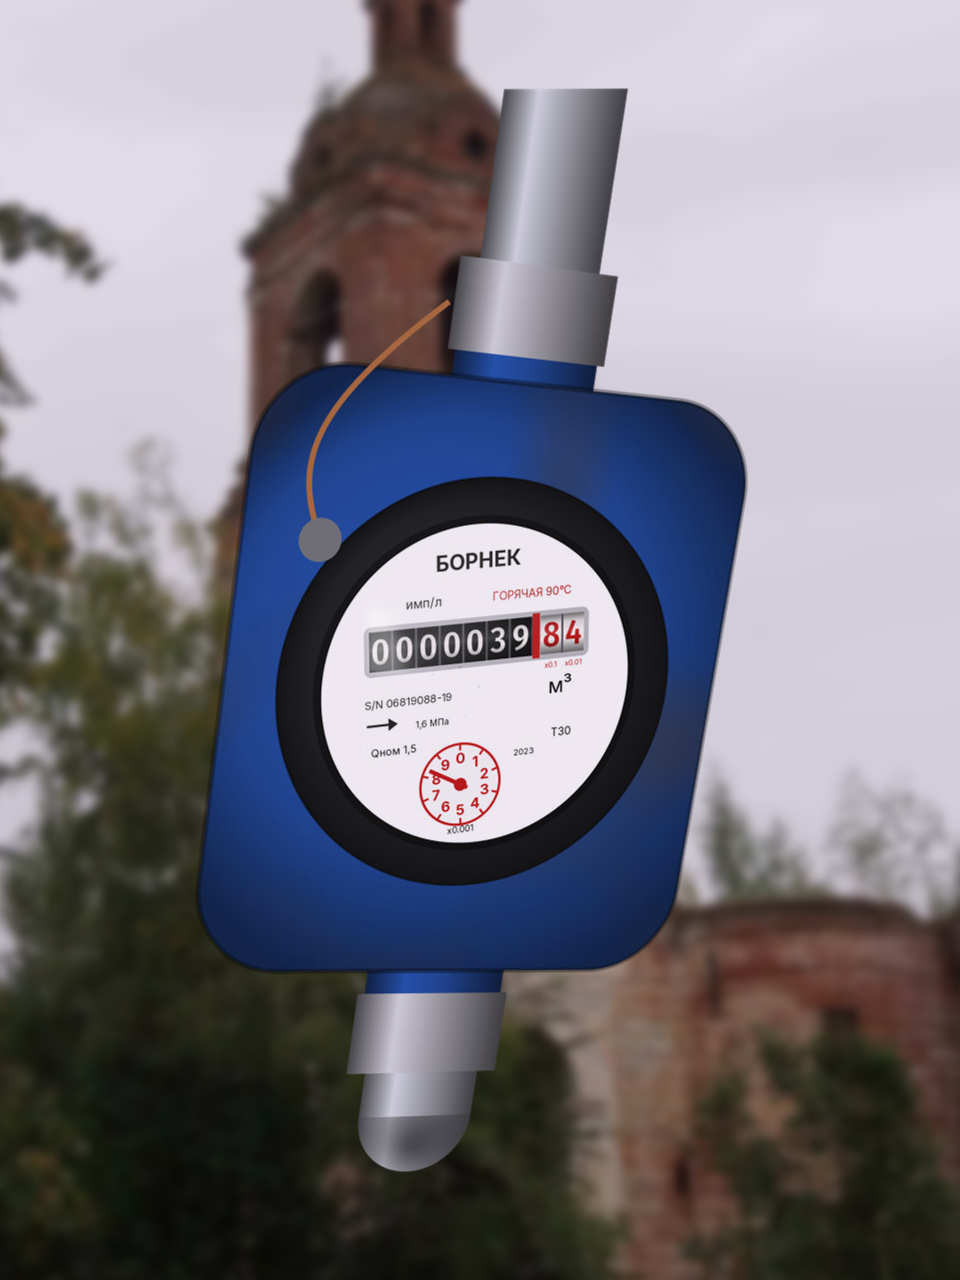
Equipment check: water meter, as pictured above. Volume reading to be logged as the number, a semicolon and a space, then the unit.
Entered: 39.848; m³
